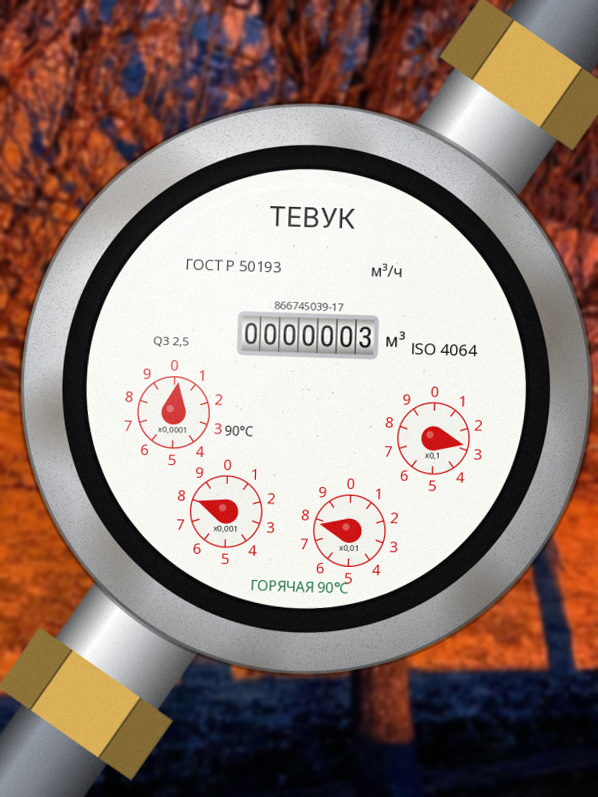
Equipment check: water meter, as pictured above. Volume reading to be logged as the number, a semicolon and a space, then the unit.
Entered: 3.2780; m³
